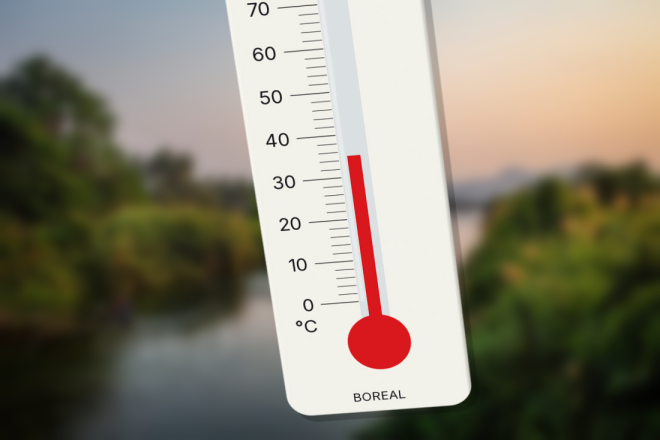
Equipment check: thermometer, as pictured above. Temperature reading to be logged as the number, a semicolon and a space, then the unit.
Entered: 35; °C
